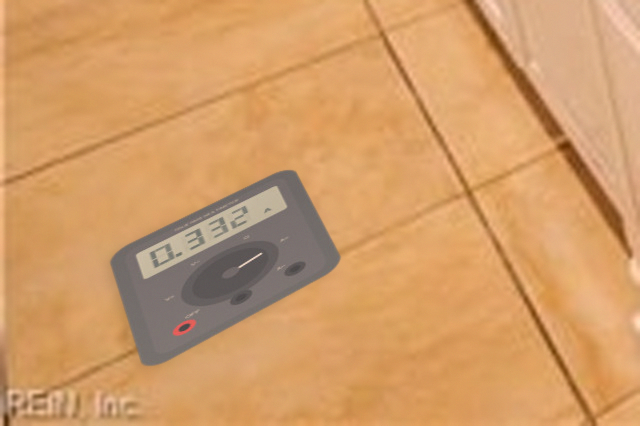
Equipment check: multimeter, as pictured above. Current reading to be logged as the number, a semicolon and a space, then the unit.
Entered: 0.332; A
